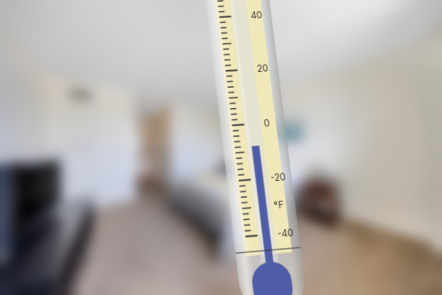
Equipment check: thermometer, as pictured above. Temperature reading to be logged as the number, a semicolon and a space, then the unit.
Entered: -8; °F
